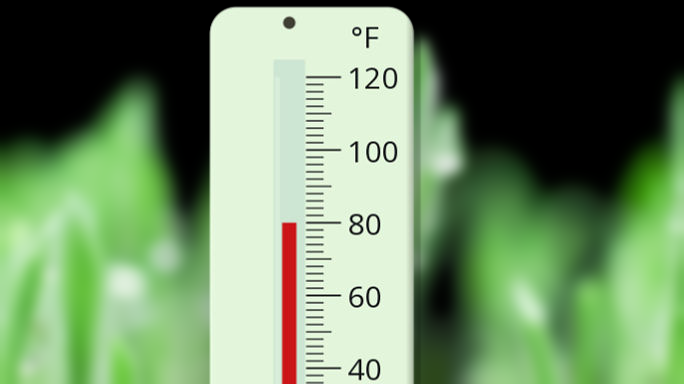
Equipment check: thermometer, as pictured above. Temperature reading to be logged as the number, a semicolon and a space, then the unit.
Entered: 80; °F
